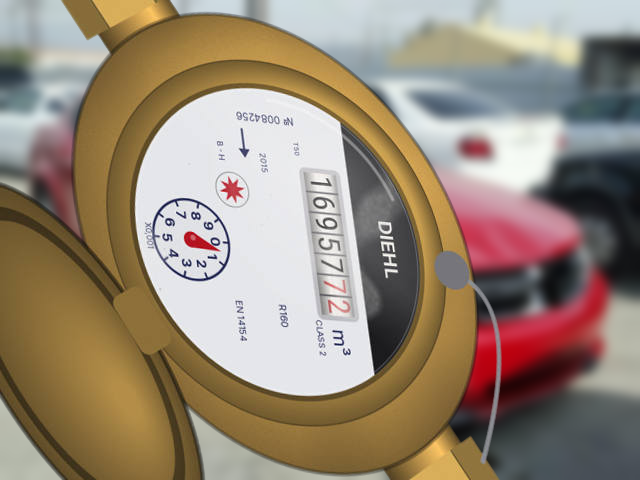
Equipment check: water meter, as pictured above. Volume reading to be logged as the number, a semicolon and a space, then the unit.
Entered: 16957.720; m³
